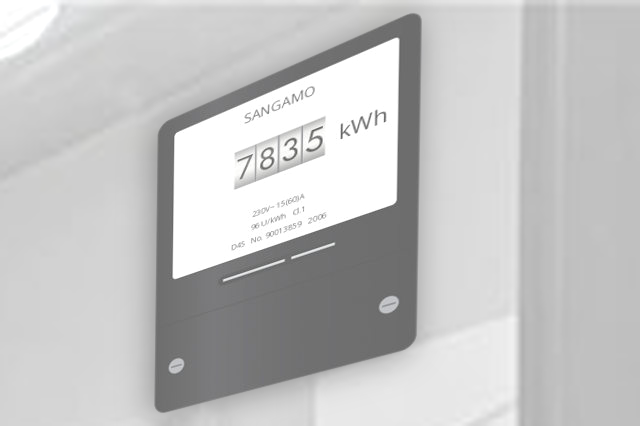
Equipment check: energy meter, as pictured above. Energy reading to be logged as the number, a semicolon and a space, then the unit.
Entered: 7835; kWh
